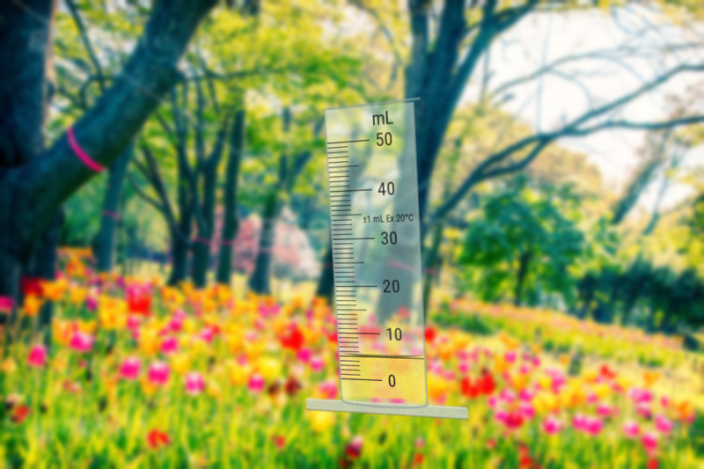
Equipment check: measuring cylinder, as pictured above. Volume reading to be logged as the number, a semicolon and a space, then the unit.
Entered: 5; mL
